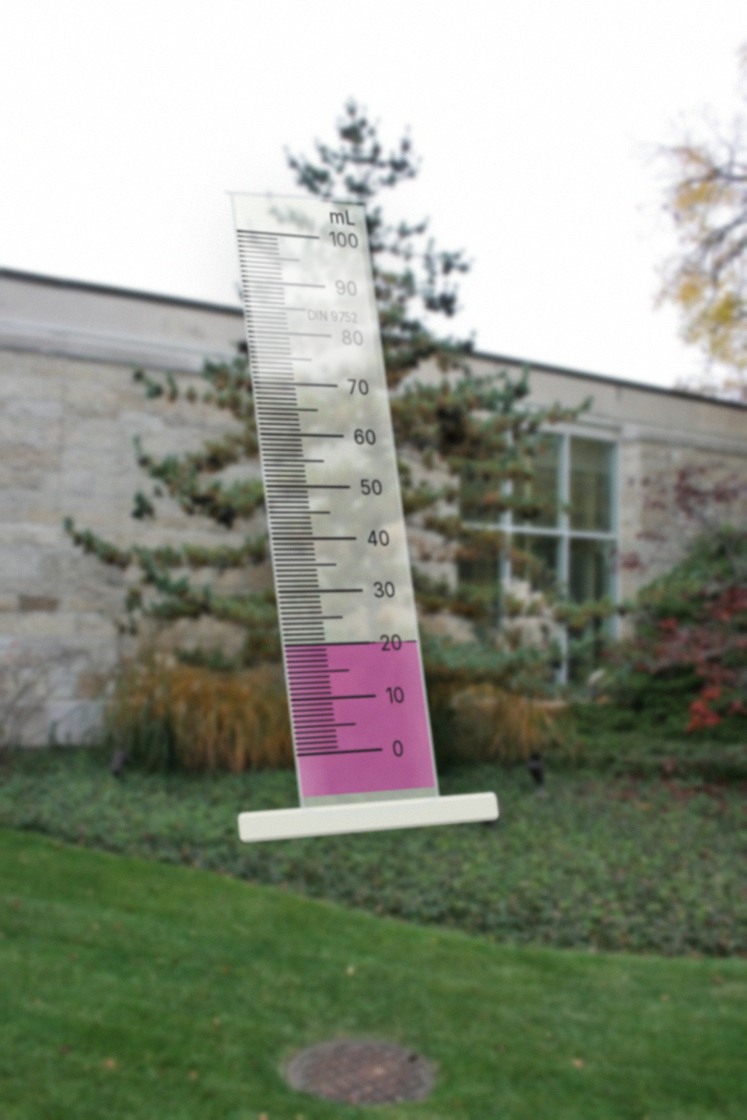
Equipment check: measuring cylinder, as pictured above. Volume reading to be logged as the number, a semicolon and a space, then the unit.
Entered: 20; mL
